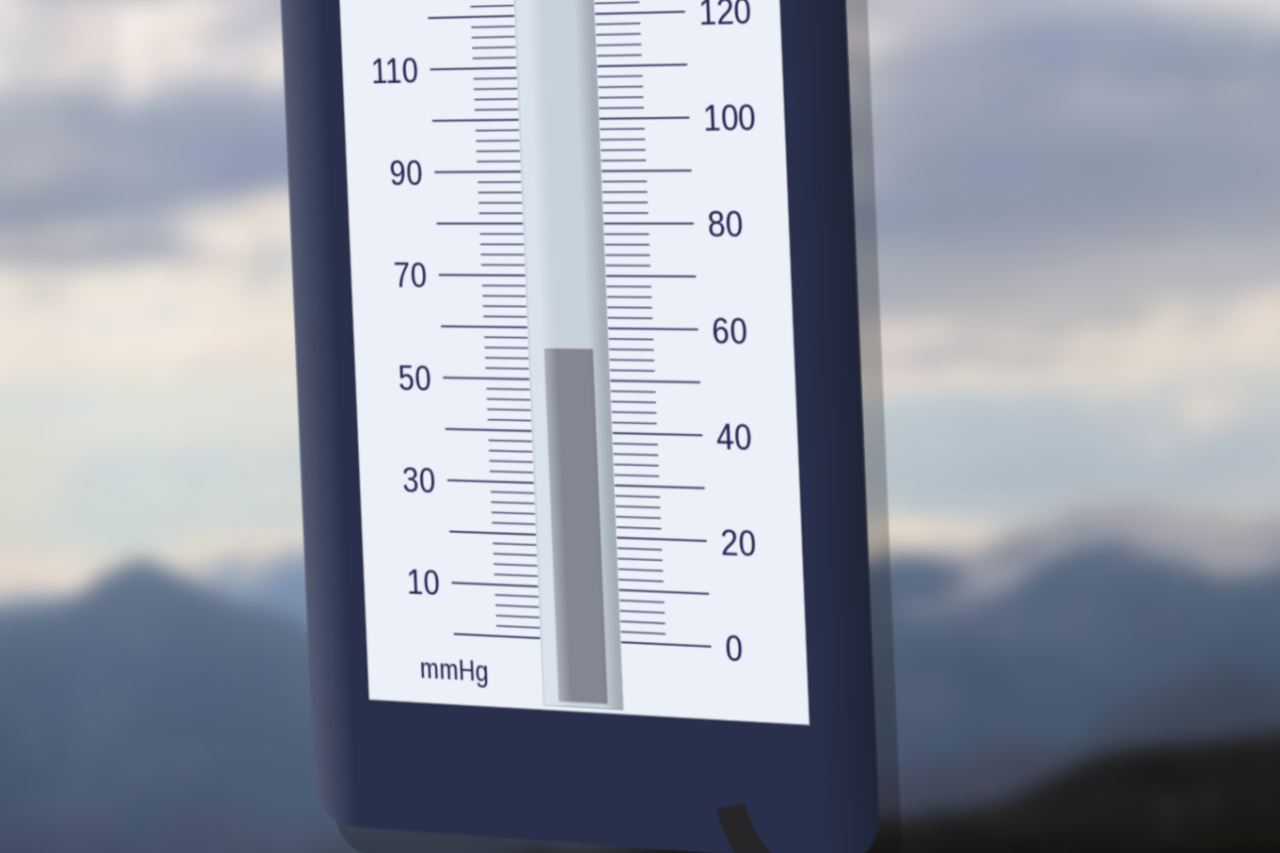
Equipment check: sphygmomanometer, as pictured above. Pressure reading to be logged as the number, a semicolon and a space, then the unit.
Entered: 56; mmHg
